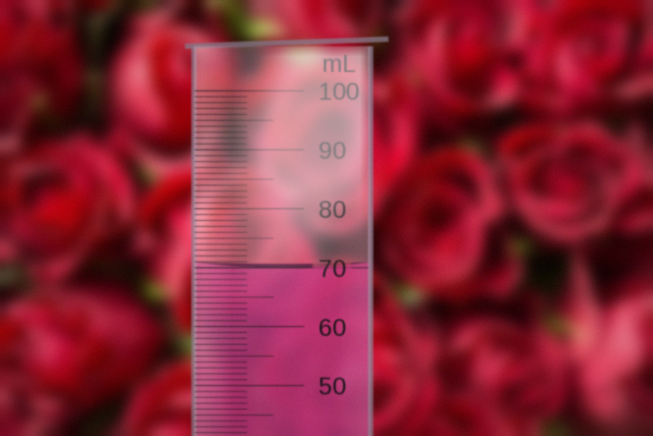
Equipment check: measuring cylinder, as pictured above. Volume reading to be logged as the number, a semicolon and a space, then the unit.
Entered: 70; mL
